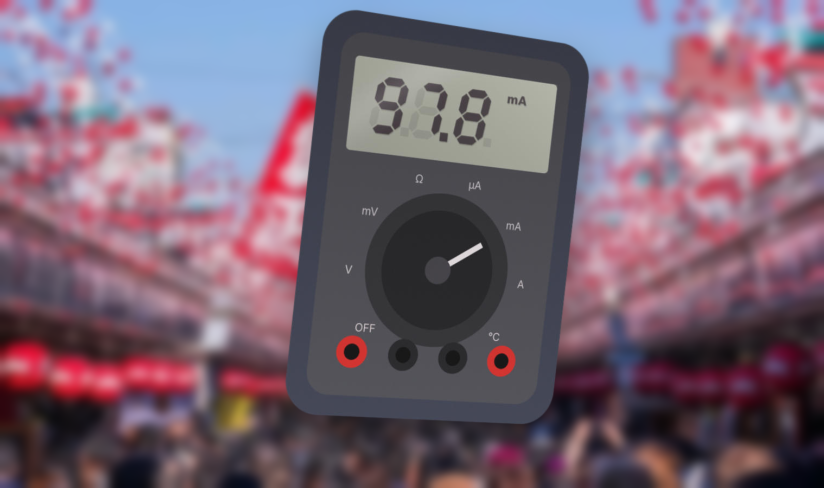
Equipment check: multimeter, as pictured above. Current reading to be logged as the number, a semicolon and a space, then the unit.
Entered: 97.8; mA
